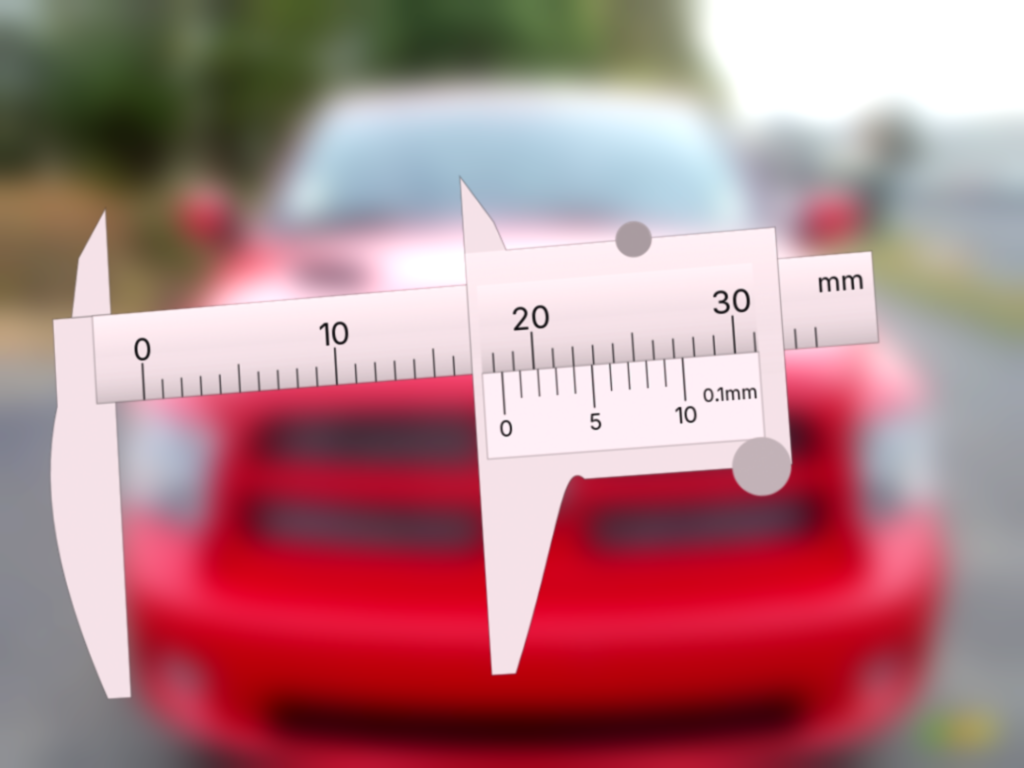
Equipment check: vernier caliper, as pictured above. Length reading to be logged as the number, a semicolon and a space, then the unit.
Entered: 18.4; mm
